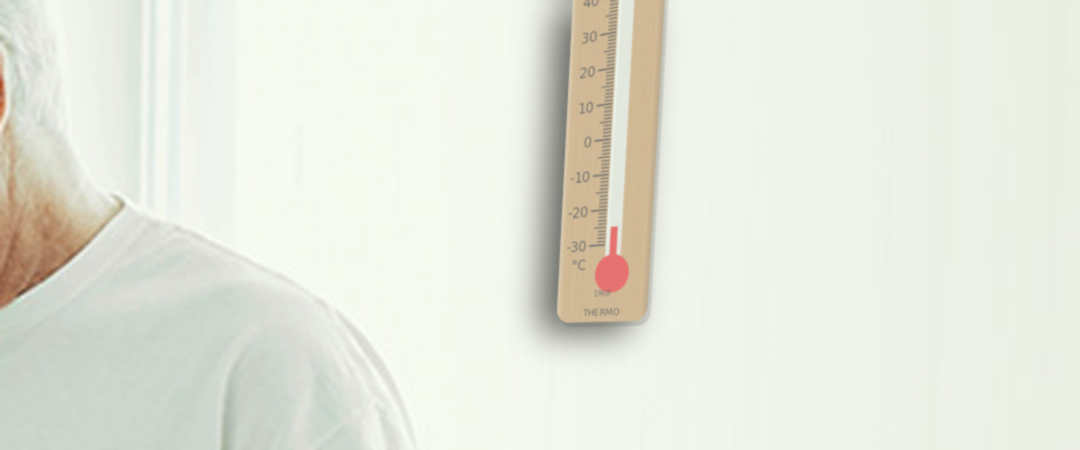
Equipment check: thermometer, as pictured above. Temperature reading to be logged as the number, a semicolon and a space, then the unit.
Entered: -25; °C
